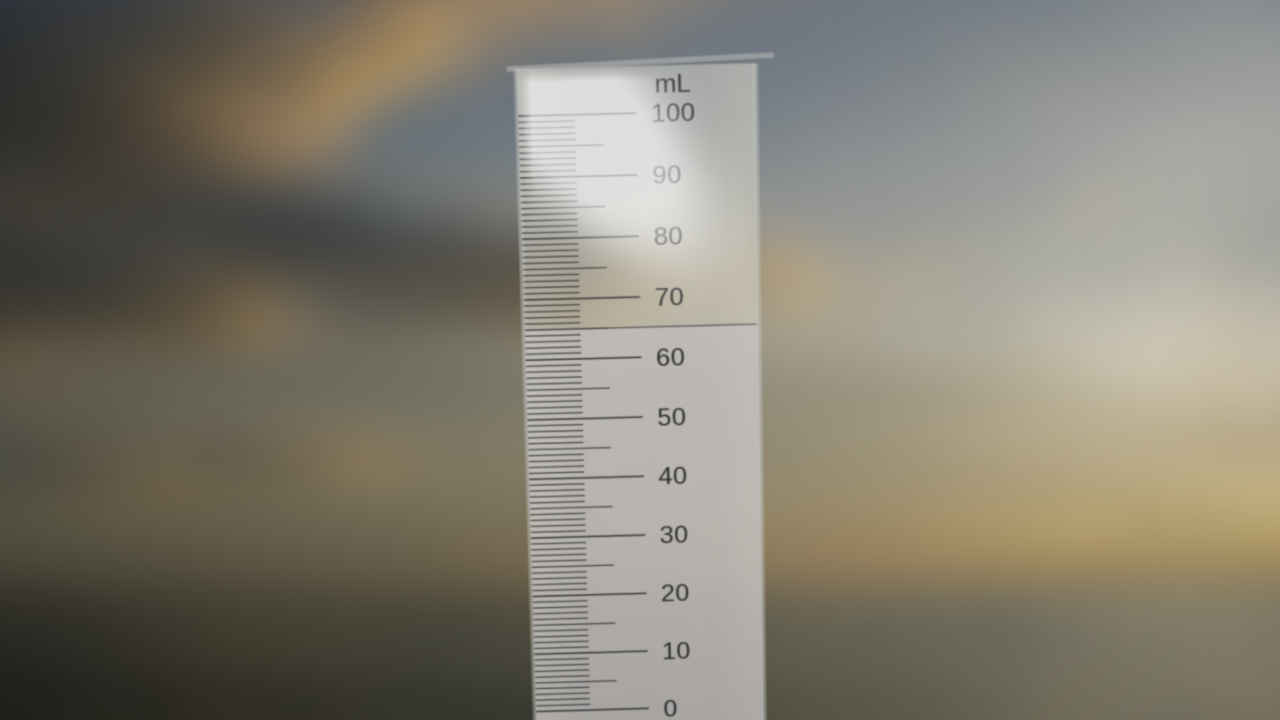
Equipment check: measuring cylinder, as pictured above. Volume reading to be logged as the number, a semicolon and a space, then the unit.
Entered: 65; mL
